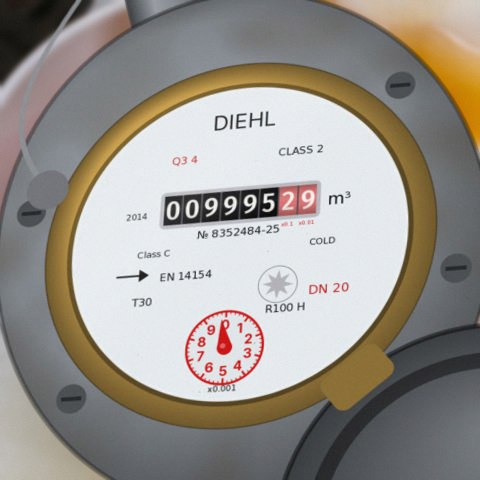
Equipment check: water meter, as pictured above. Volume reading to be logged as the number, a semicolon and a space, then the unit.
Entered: 9995.289; m³
